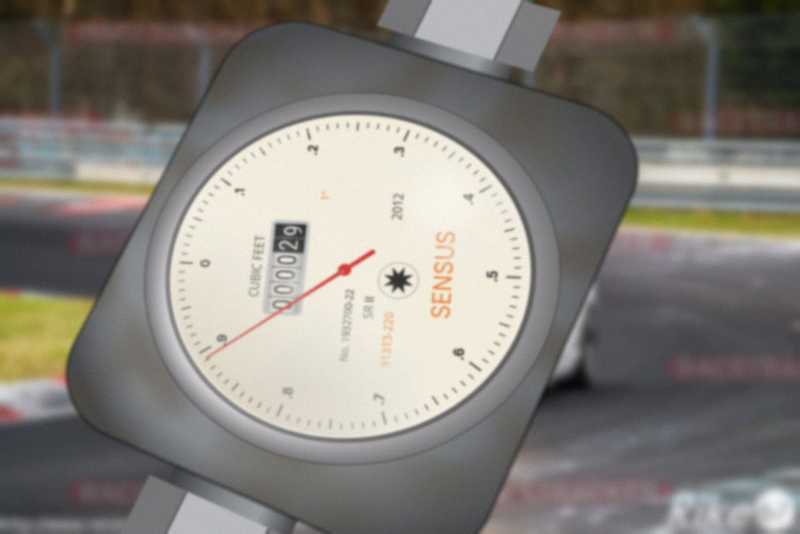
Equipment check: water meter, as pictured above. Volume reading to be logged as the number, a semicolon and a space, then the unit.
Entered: 28.89; ft³
